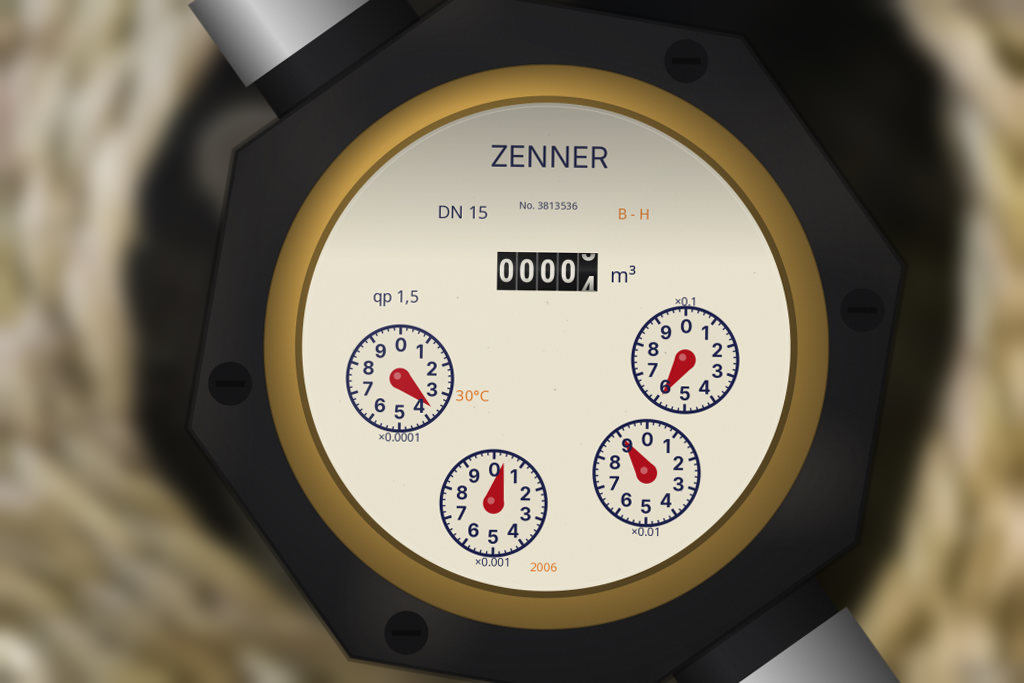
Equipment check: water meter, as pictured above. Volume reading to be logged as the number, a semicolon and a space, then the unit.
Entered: 3.5903; m³
